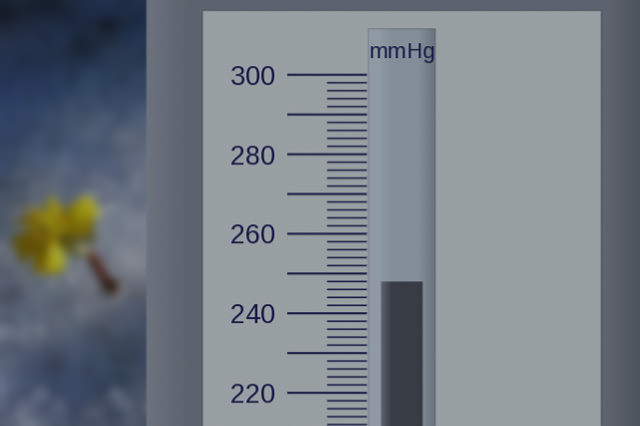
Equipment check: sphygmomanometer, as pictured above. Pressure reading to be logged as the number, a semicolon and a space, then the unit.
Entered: 248; mmHg
